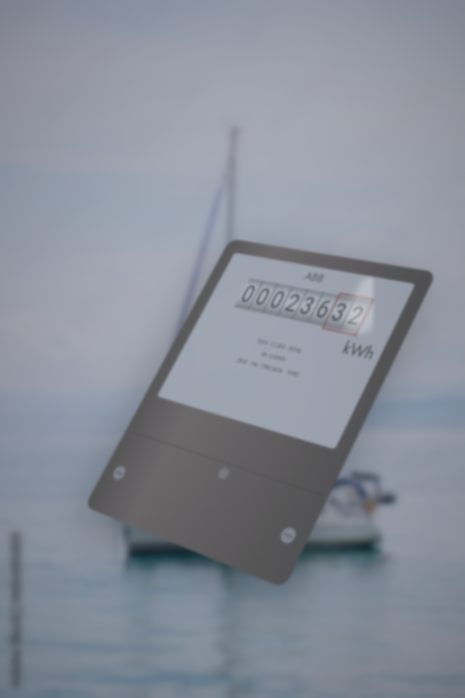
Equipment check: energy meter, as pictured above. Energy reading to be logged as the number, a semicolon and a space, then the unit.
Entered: 236.32; kWh
